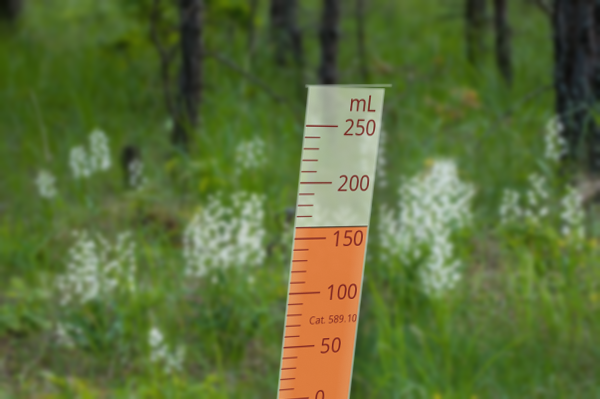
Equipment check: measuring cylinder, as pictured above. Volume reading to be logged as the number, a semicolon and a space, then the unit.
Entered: 160; mL
